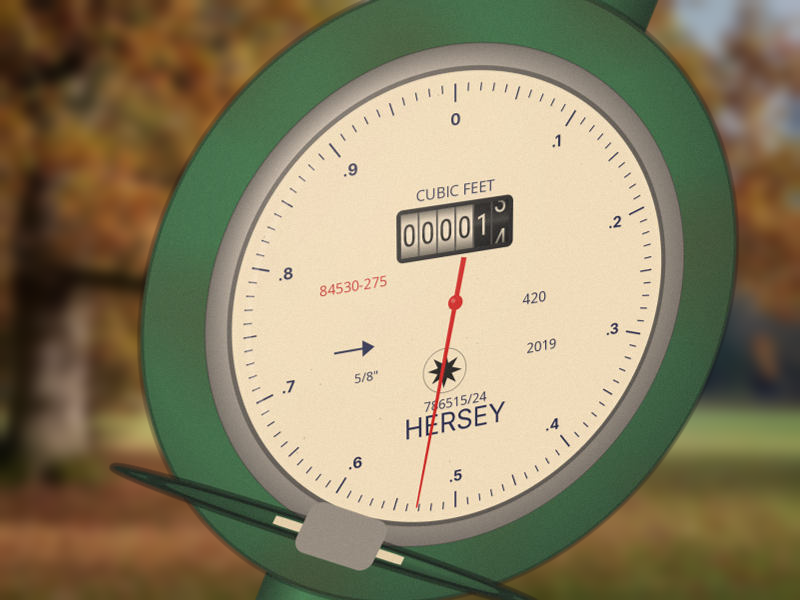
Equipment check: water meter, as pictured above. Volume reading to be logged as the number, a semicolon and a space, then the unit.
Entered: 13.53; ft³
